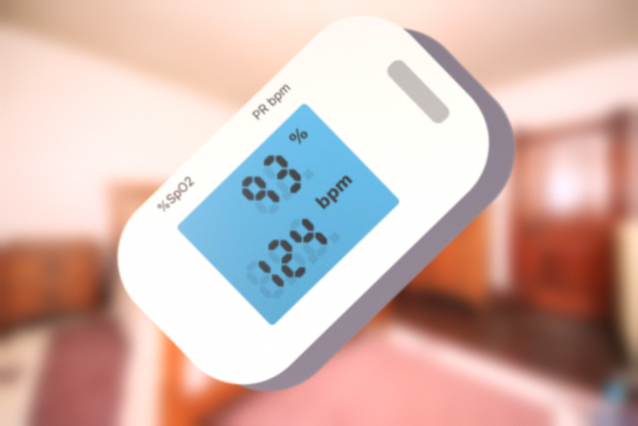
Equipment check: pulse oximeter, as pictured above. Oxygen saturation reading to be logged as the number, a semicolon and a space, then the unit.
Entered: 93; %
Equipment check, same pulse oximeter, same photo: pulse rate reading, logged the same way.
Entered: 124; bpm
